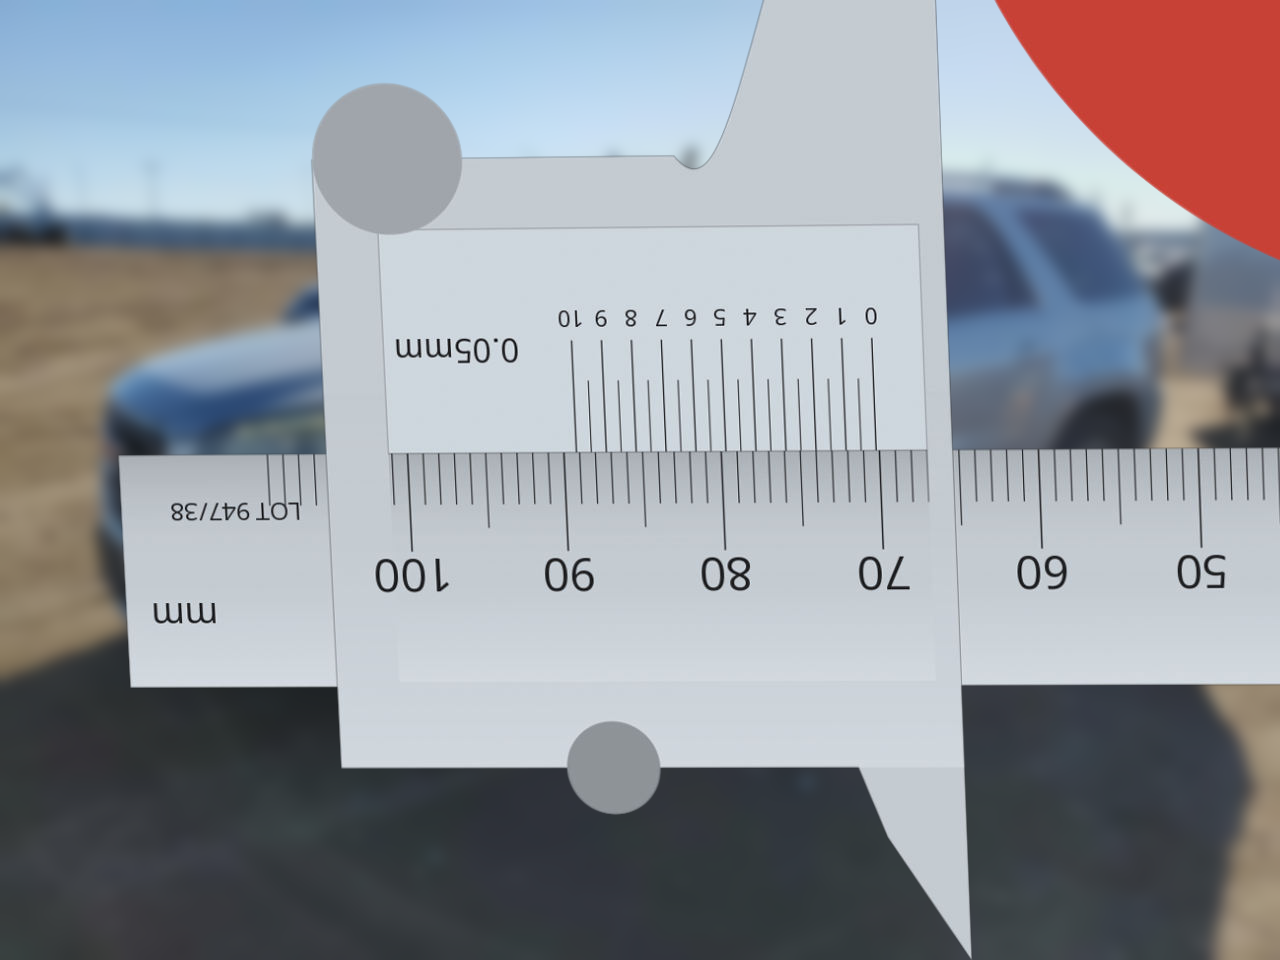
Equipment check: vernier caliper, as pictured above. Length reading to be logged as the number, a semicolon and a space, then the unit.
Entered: 70.2; mm
